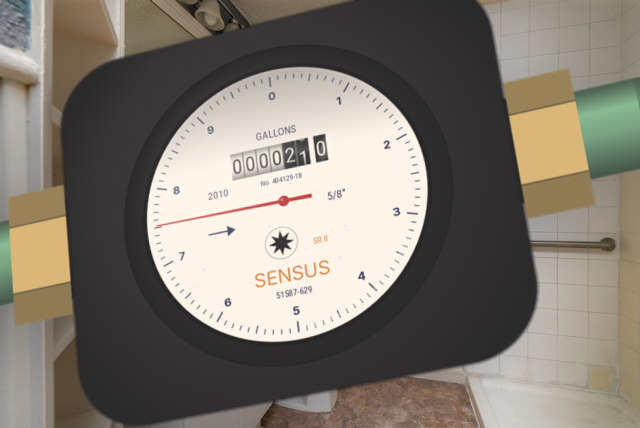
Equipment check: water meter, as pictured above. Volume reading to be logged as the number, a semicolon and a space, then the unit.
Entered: 207.5; gal
